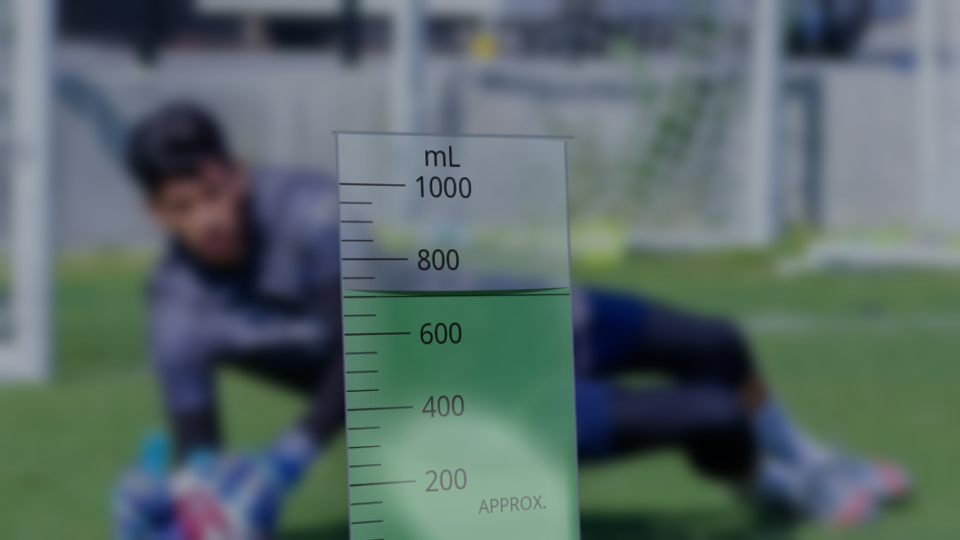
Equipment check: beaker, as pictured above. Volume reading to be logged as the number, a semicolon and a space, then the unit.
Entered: 700; mL
